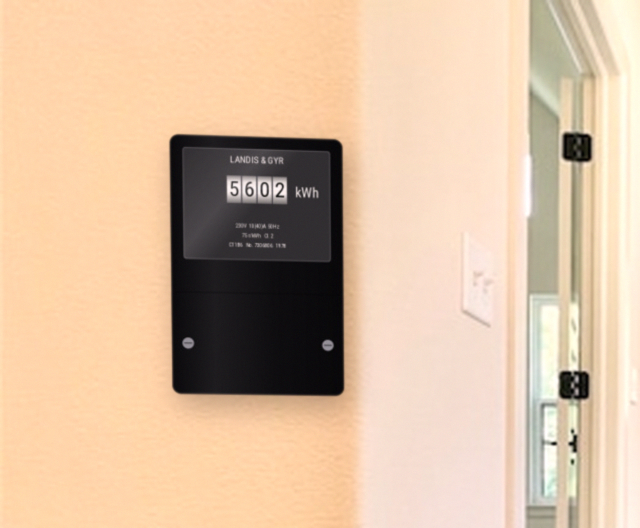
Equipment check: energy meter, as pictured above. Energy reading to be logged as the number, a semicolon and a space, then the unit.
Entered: 5602; kWh
